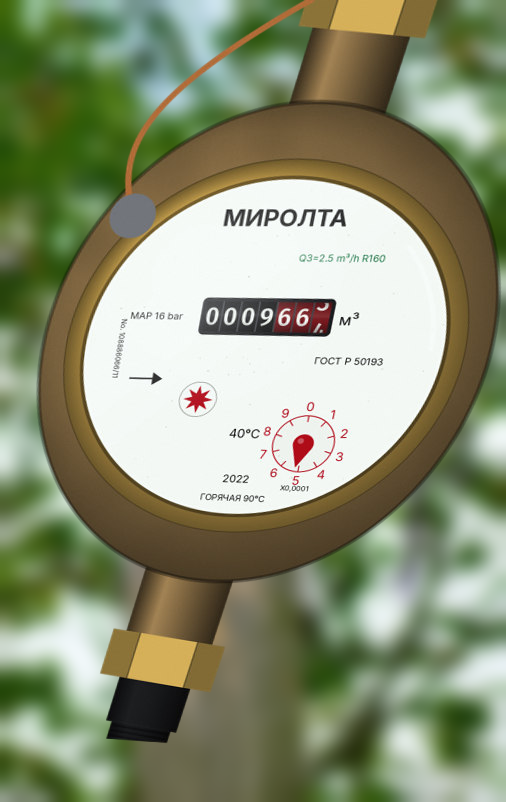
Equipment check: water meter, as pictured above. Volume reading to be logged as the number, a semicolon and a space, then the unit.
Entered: 9.6635; m³
